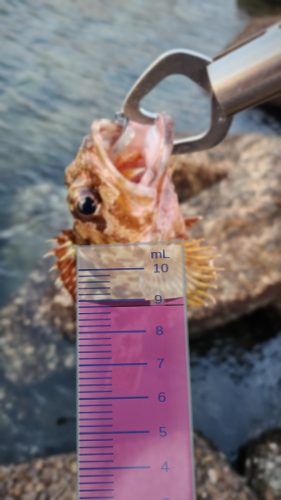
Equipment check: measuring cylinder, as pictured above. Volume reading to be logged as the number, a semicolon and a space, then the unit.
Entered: 8.8; mL
